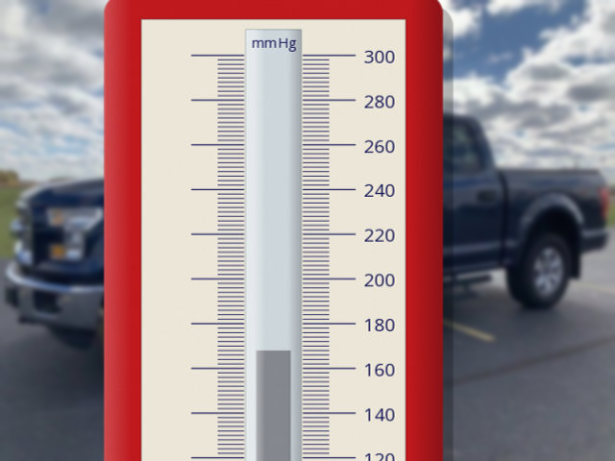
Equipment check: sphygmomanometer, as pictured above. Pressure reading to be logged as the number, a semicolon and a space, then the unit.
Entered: 168; mmHg
